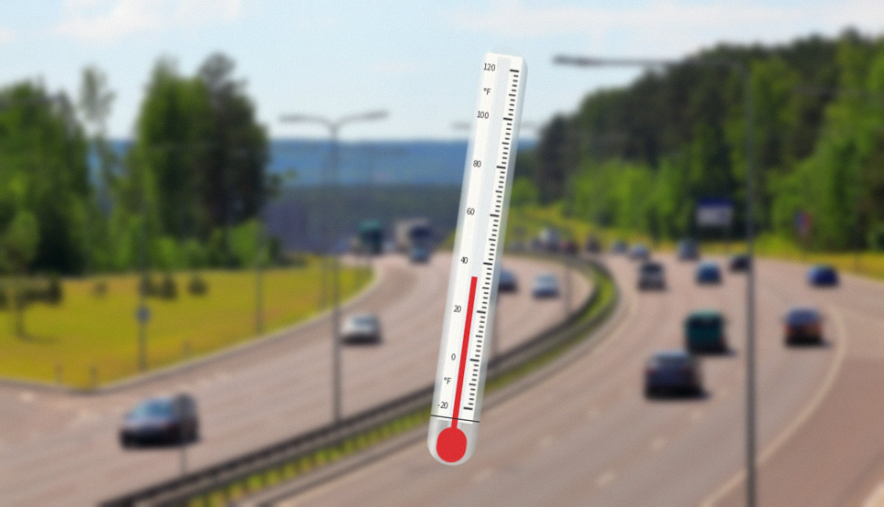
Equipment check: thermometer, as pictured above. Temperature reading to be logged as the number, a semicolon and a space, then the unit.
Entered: 34; °F
